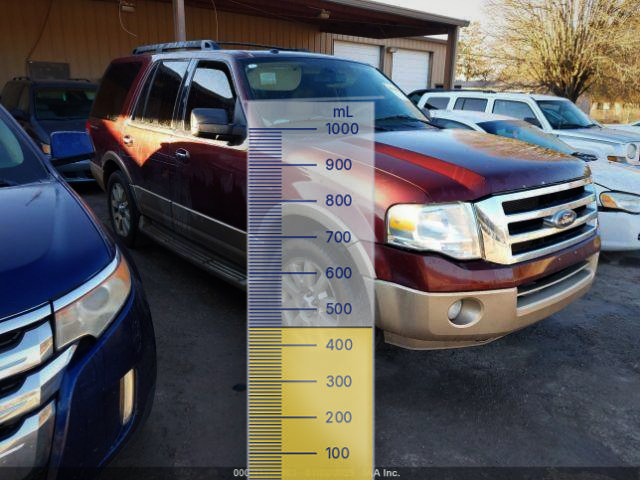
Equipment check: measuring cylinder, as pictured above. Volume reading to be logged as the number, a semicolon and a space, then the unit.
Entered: 450; mL
